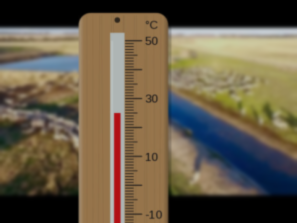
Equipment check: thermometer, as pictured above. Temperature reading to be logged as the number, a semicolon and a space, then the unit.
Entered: 25; °C
